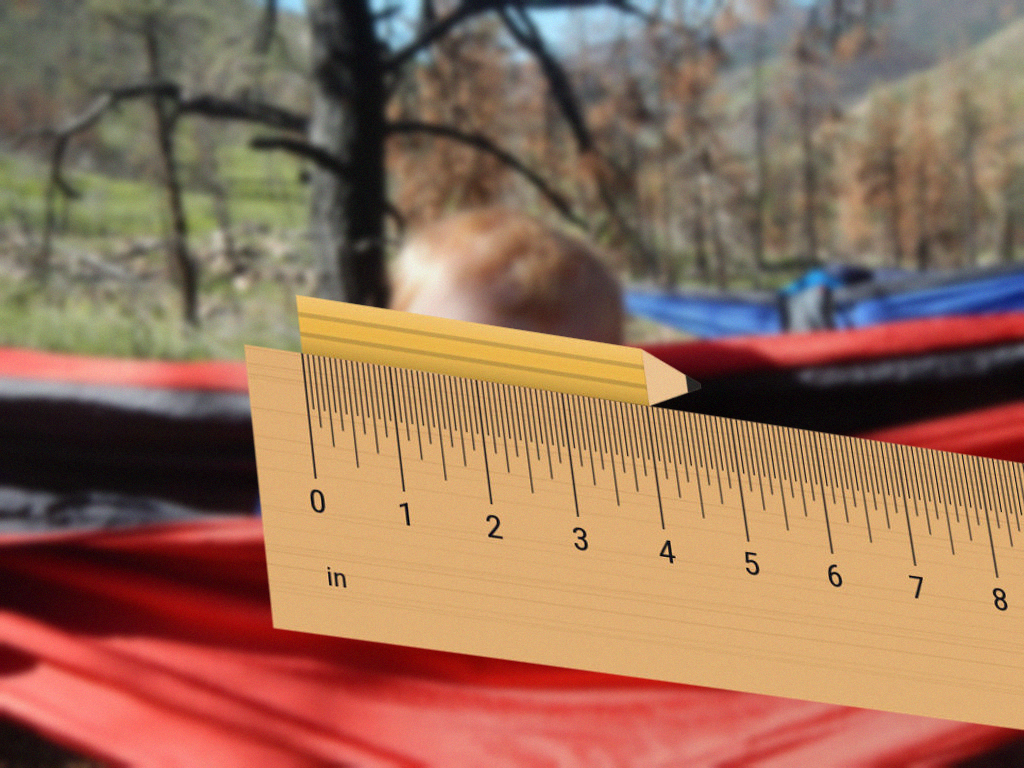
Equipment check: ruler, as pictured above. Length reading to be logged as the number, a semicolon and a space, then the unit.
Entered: 4.6875; in
